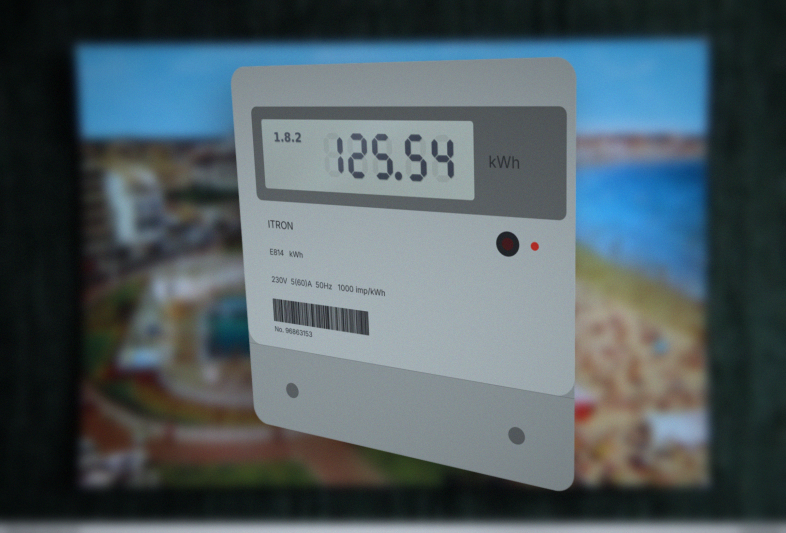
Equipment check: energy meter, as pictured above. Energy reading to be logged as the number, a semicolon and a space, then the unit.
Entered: 125.54; kWh
